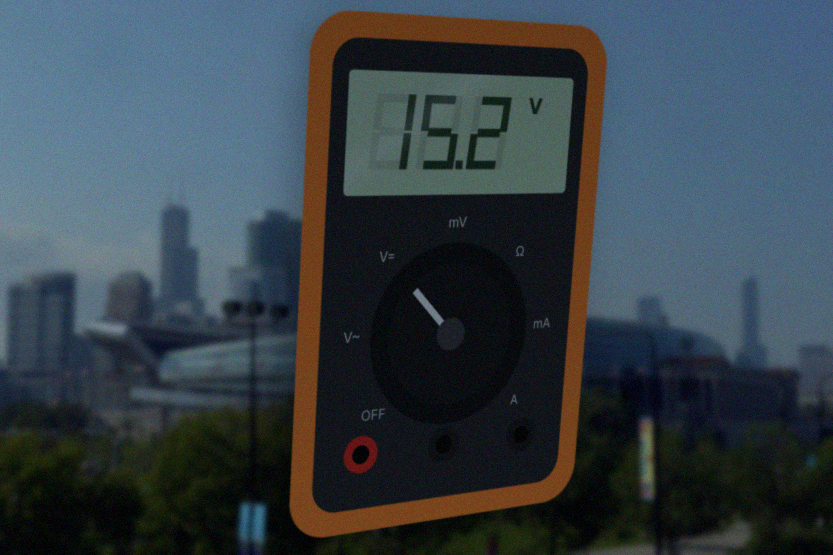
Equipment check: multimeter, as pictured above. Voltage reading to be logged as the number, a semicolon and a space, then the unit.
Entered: 15.2; V
